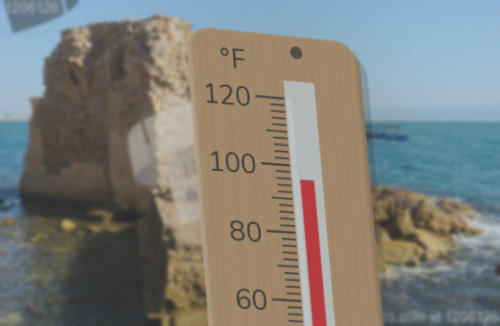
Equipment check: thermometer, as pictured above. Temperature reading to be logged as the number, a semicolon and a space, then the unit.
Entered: 96; °F
